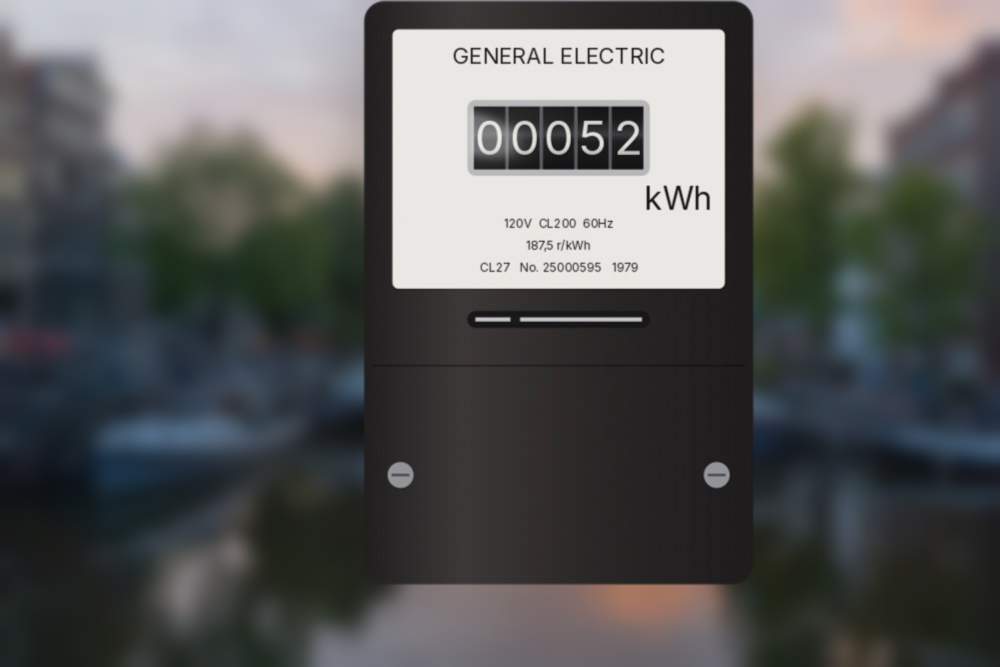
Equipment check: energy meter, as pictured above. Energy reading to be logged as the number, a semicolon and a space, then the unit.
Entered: 52; kWh
